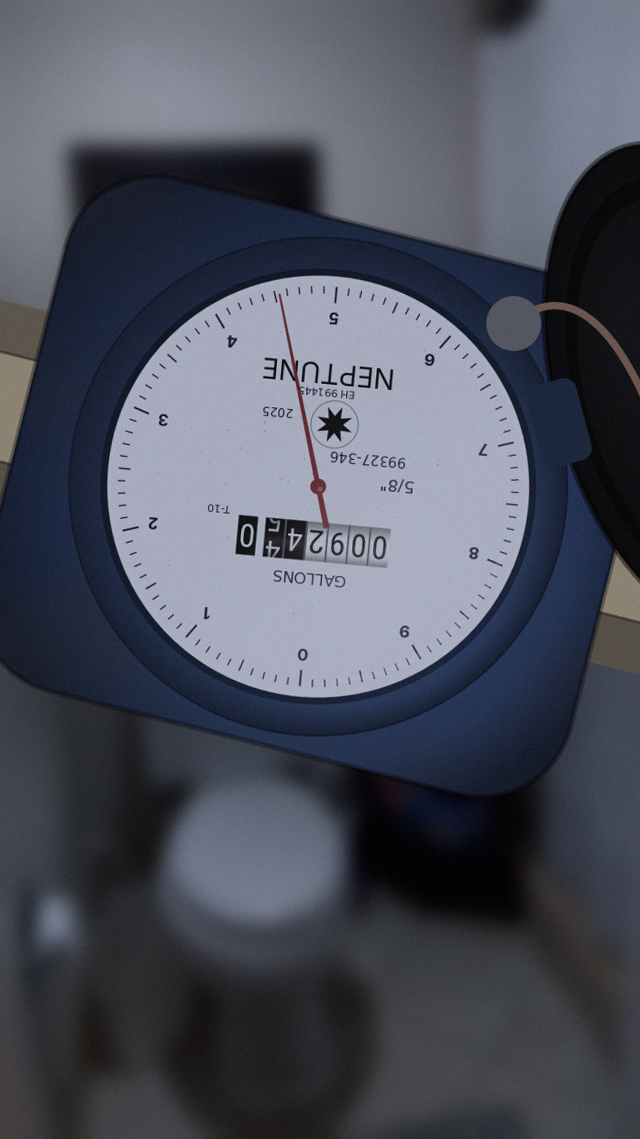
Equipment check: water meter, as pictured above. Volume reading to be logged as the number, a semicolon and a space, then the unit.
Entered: 92444.5; gal
